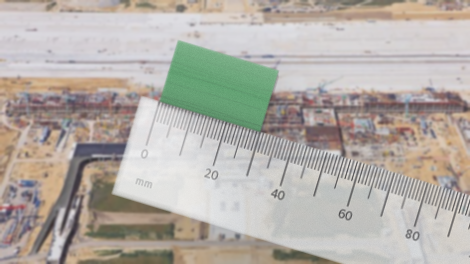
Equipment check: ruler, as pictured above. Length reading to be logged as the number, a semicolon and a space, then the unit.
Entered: 30; mm
